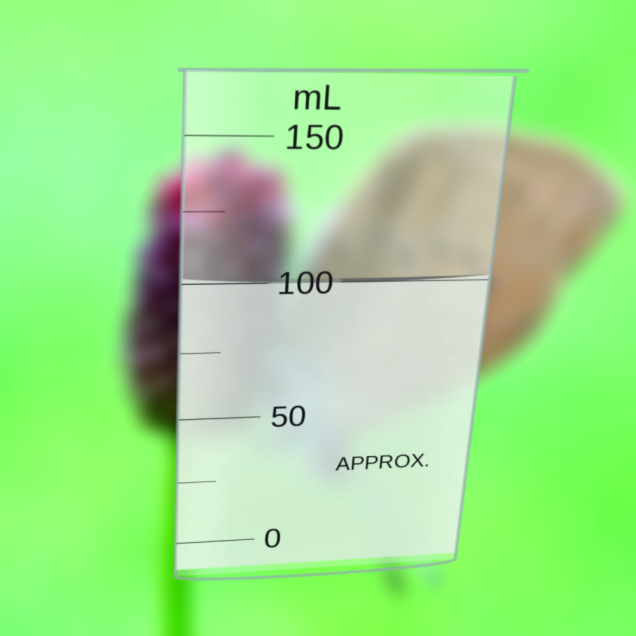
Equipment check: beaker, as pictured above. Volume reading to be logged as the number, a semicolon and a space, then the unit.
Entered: 100; mL
